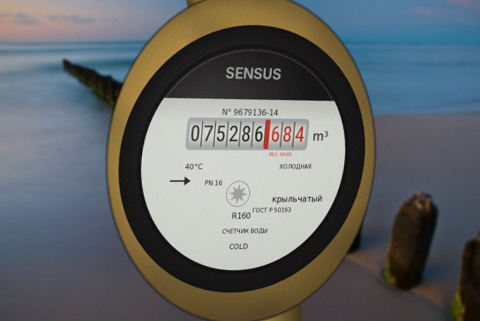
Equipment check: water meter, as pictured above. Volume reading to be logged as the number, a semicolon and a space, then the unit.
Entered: 75286.684; m³
